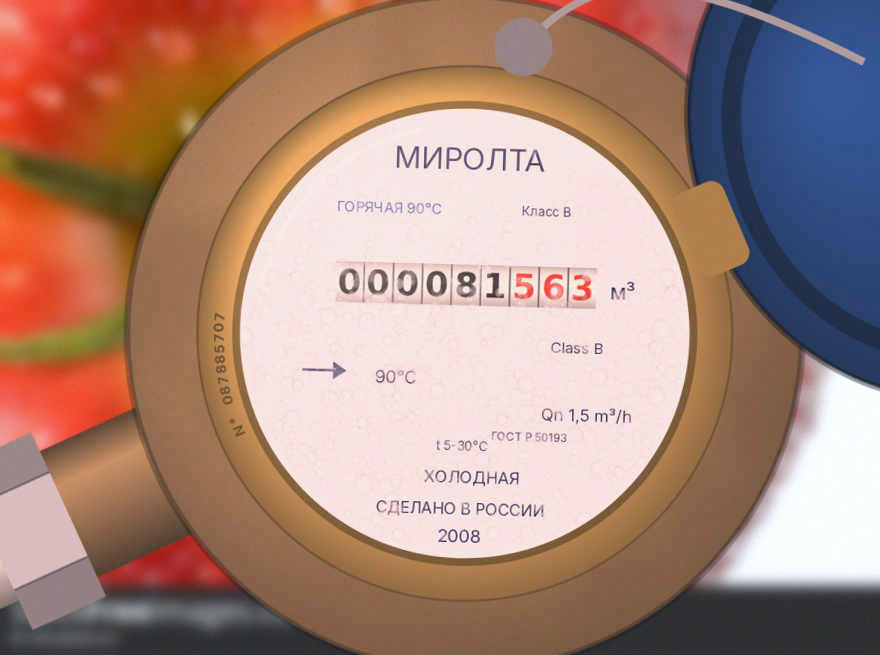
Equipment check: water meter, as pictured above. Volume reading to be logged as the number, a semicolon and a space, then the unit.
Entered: 81.563; m³
